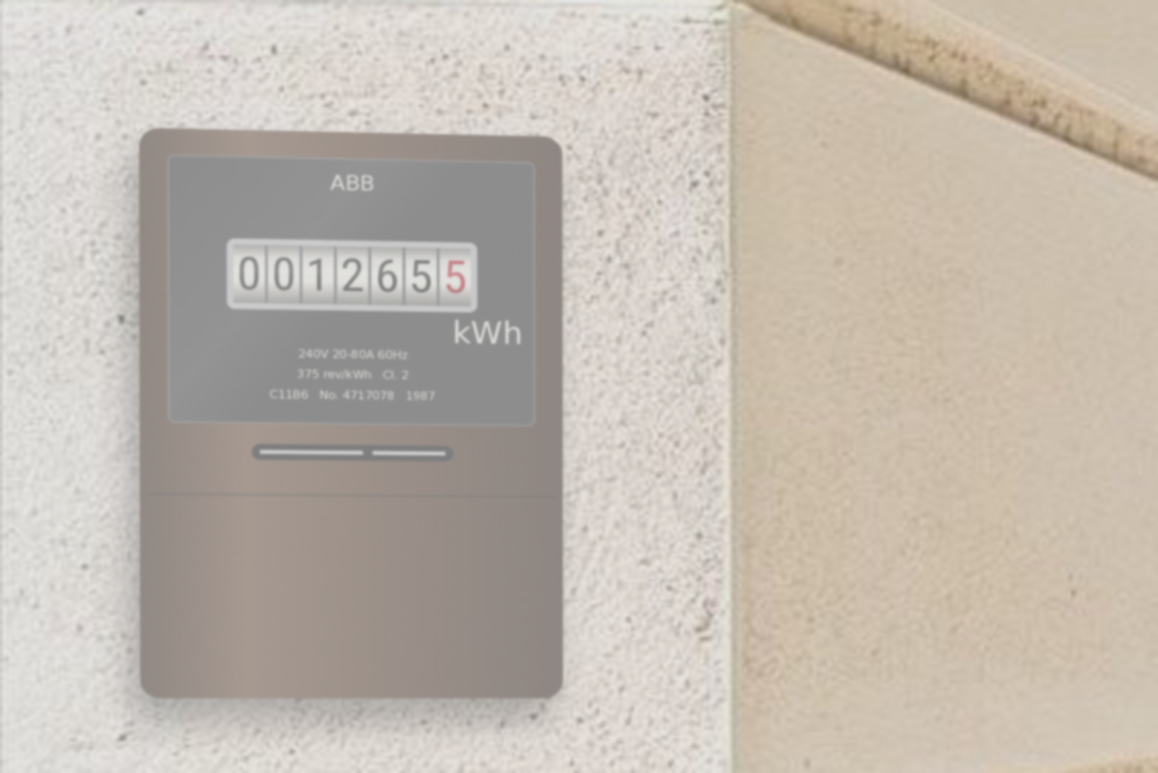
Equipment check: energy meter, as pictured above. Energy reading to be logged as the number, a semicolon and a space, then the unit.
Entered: 1265.5; kWh
